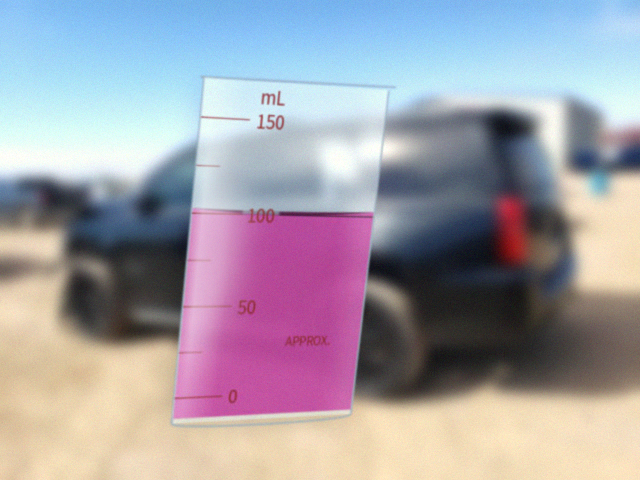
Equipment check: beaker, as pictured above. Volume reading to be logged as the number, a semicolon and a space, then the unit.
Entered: 100; mL
